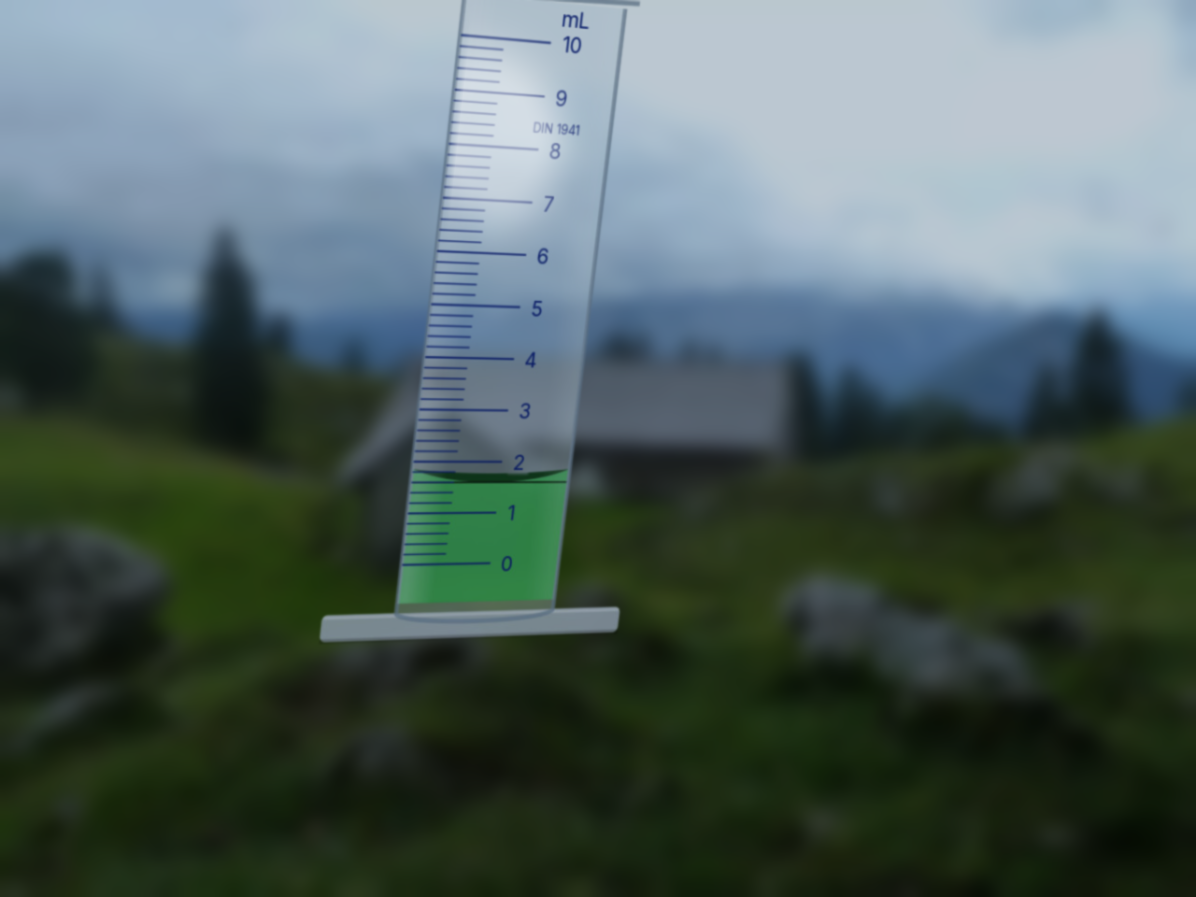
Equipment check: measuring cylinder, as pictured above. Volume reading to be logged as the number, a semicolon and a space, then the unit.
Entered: 1.6; mL
